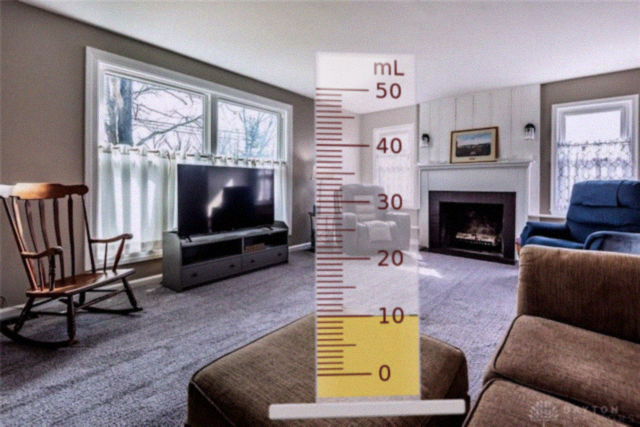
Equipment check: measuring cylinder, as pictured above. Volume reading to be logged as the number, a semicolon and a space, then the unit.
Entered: 10; mL
